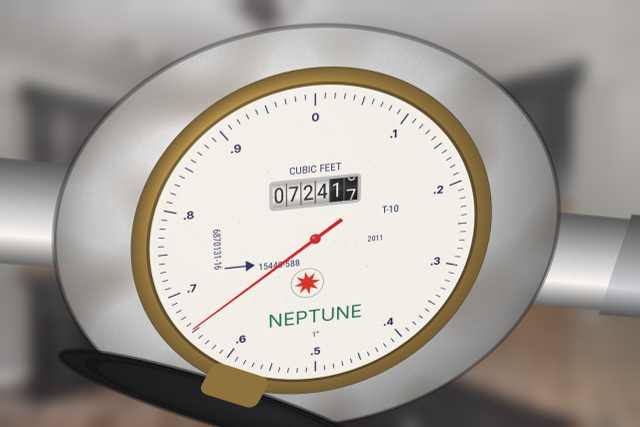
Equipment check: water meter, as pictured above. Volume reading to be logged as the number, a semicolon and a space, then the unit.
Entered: 72416.65; ft³
